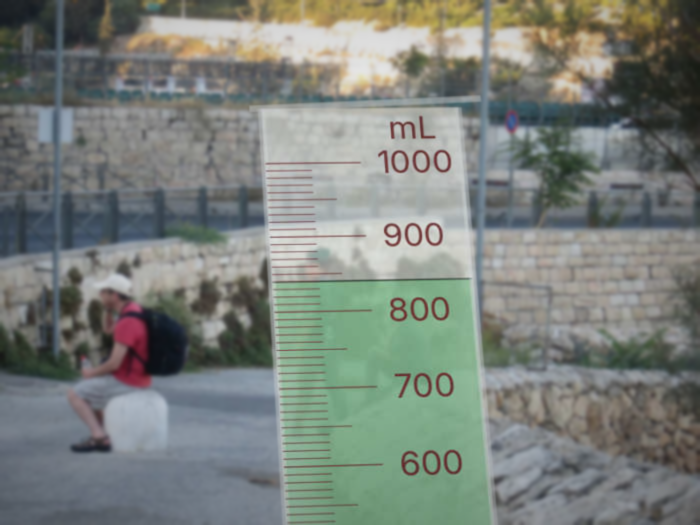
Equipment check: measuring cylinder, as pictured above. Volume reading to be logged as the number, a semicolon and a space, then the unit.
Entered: 840; mL
